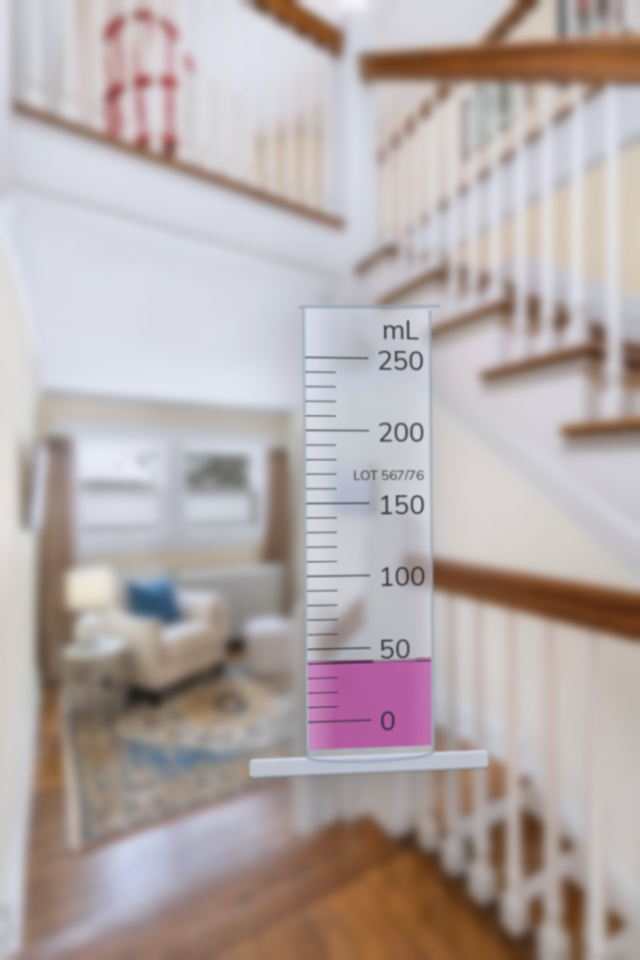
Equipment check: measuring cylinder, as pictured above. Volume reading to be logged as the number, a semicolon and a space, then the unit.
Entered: 40; mL
